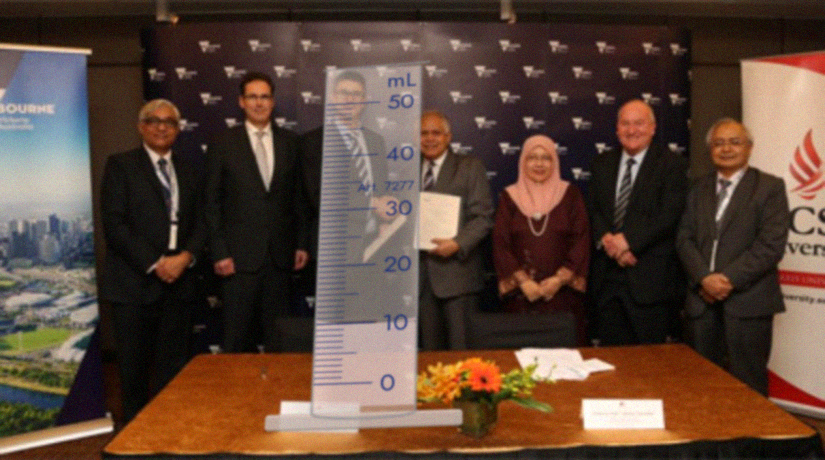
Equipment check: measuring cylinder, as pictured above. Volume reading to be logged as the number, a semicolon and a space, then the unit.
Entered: 10; mL
